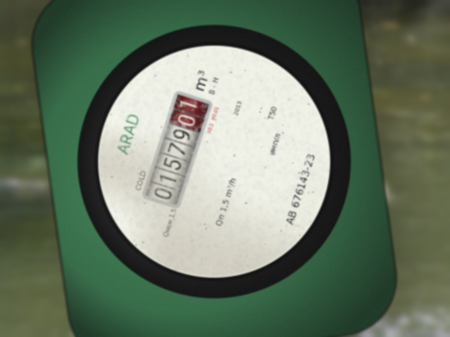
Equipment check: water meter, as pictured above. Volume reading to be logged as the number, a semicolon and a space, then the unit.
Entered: 1579.01; m³
